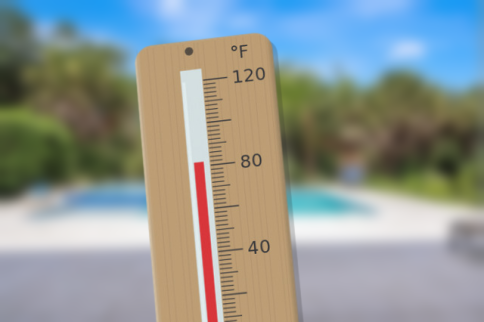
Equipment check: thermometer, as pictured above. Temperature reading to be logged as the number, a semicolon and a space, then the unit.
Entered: 82; °F
